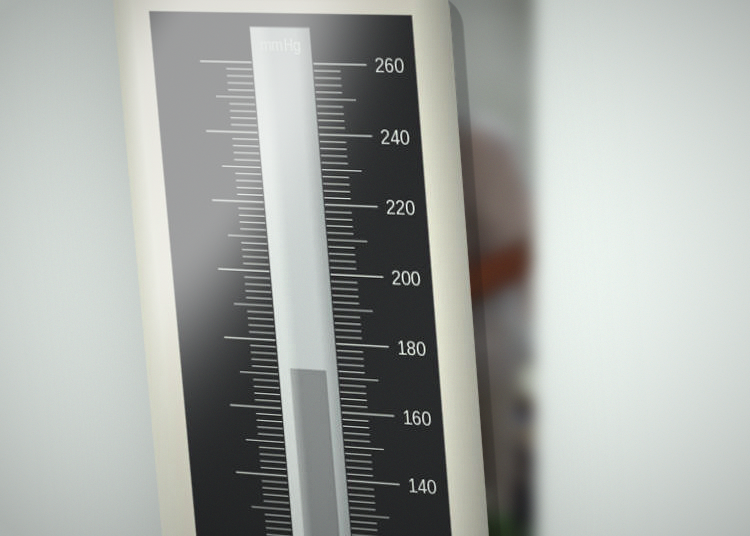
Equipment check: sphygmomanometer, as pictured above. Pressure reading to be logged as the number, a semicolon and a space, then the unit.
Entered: 172; mmHg
